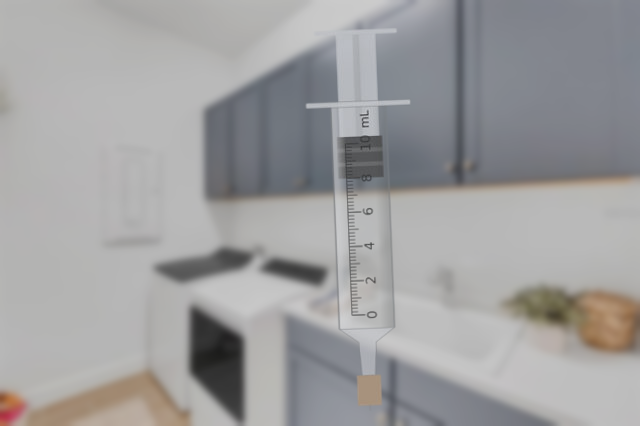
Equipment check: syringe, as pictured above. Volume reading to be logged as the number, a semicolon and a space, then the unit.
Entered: 8; mL
